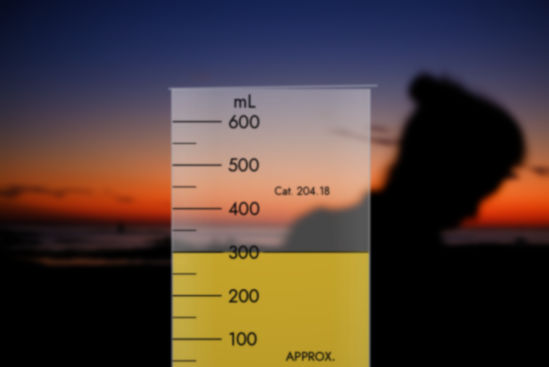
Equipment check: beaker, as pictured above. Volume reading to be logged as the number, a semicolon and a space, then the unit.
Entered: 300; mL
